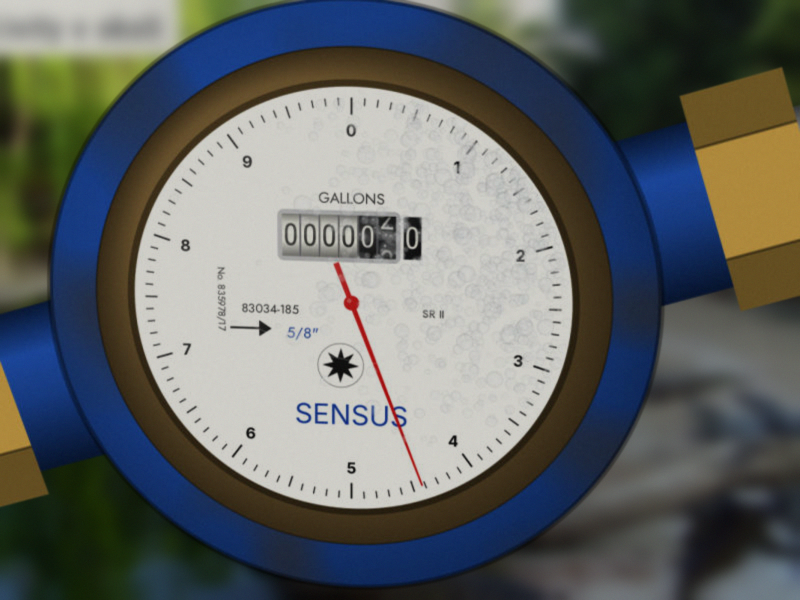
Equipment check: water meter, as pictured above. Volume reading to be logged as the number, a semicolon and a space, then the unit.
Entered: 24.4; gal
